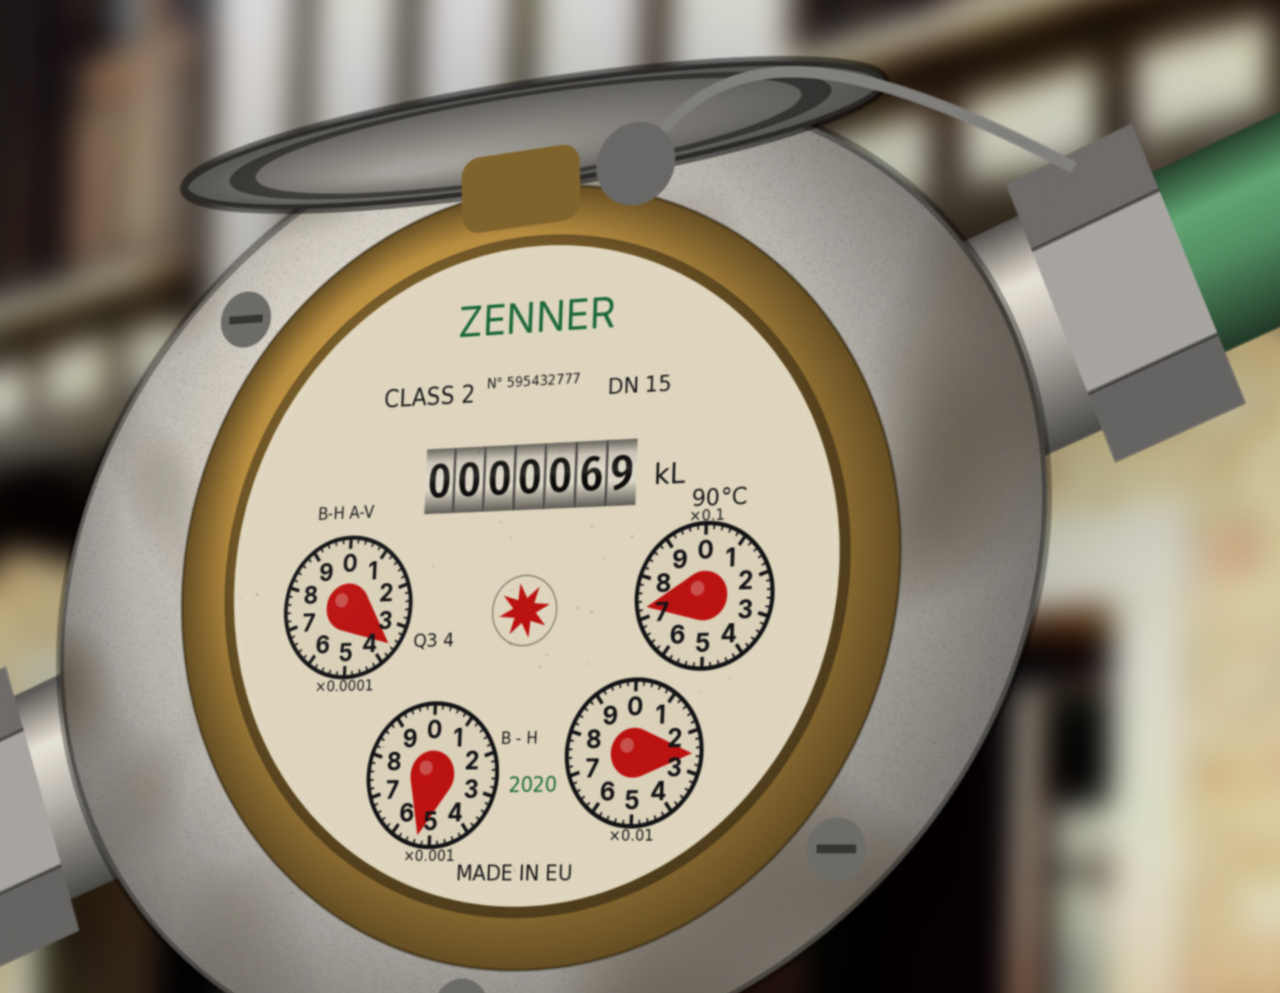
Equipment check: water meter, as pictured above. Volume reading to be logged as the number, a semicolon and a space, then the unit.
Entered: 69.7253; kL
